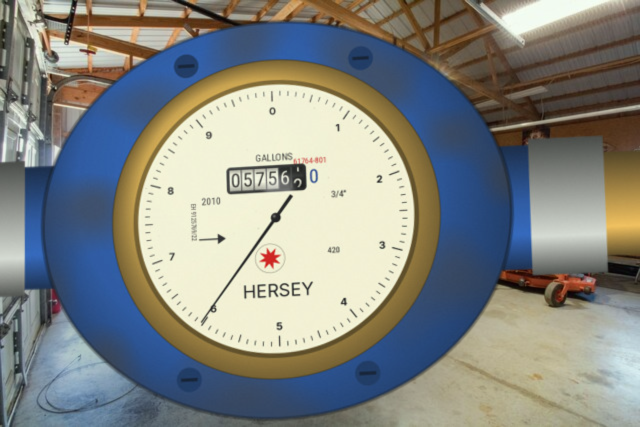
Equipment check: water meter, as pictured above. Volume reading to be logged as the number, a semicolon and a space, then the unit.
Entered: 575616.0; gal
